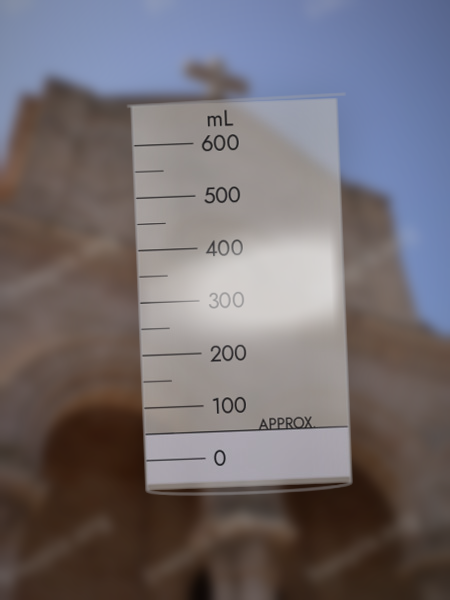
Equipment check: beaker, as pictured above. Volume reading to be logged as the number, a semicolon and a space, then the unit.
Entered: 50; mL
